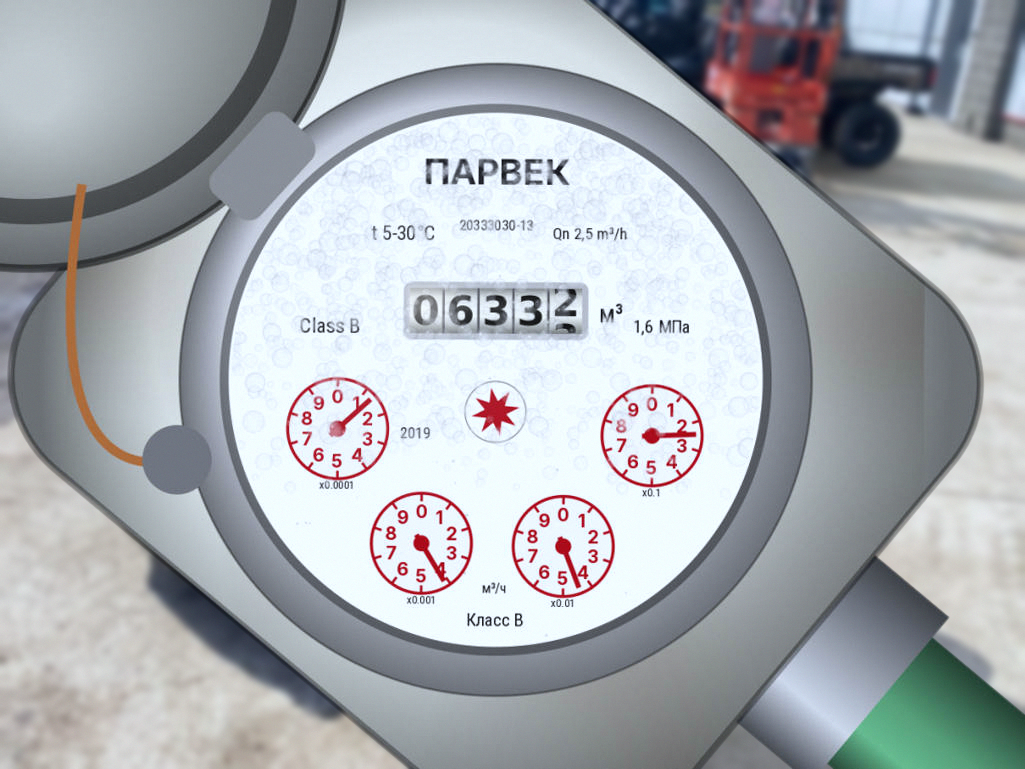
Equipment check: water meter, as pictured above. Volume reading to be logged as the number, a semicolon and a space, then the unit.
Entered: 6332.2441; m³
